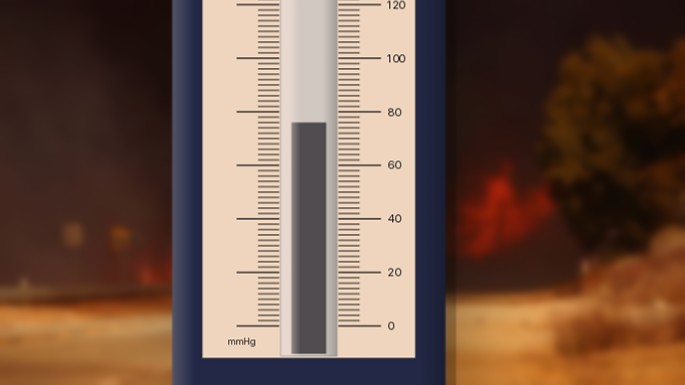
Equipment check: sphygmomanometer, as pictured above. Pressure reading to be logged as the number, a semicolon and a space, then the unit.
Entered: 76; mmHg
